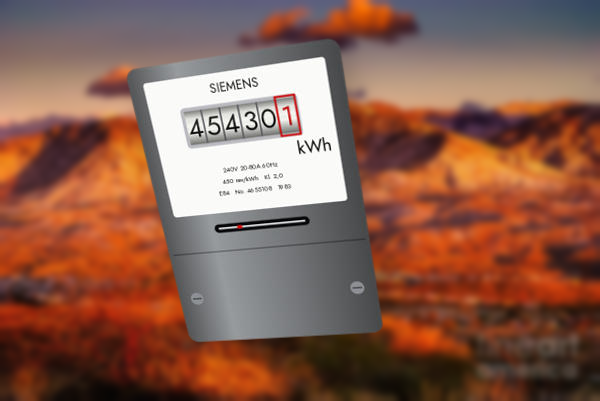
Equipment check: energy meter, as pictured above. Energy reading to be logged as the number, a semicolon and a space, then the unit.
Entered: 45430.1; kWh
